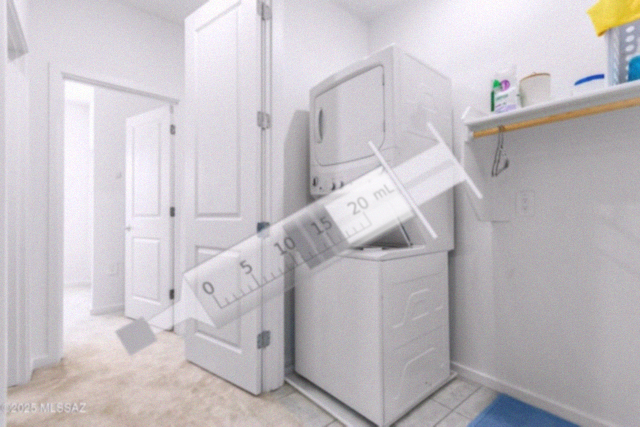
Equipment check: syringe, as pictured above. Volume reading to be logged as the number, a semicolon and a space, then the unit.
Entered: 11; mL
